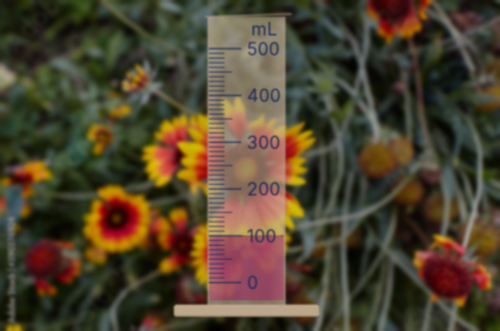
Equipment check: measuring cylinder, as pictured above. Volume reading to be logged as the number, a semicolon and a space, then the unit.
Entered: 100; mL
